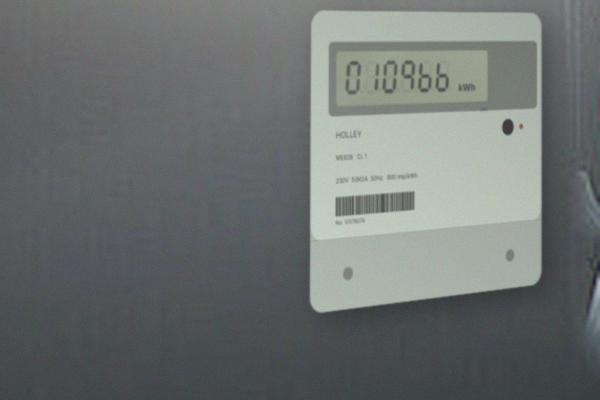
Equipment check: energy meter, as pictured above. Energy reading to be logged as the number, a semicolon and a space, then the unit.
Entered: 10966; kWh
